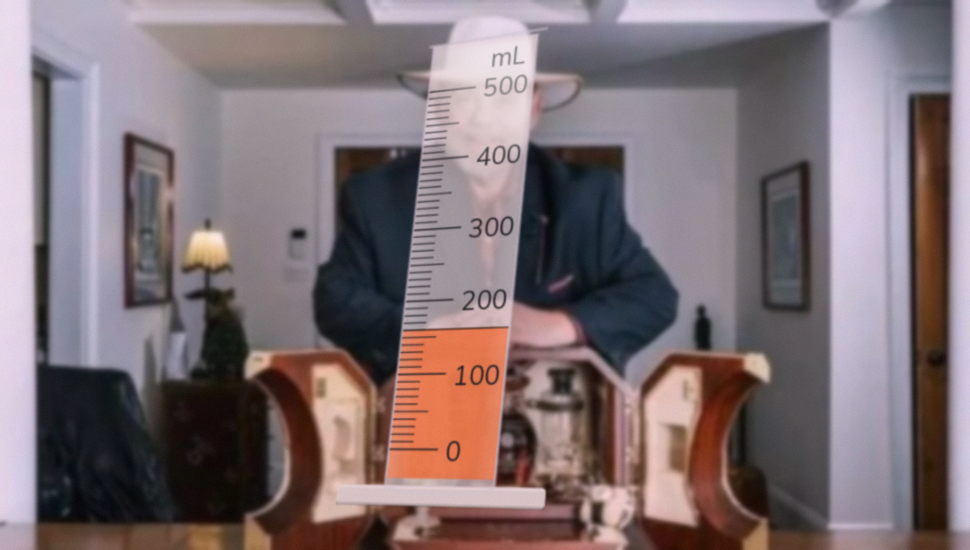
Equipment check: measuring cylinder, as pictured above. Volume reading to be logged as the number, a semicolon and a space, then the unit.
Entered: 160; mL
